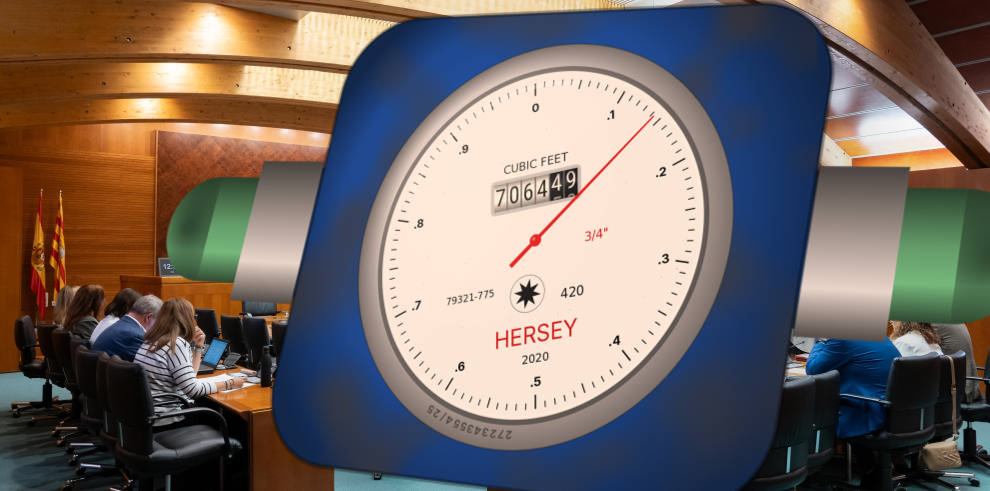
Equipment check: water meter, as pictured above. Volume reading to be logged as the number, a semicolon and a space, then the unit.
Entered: 706449.14; ft³
